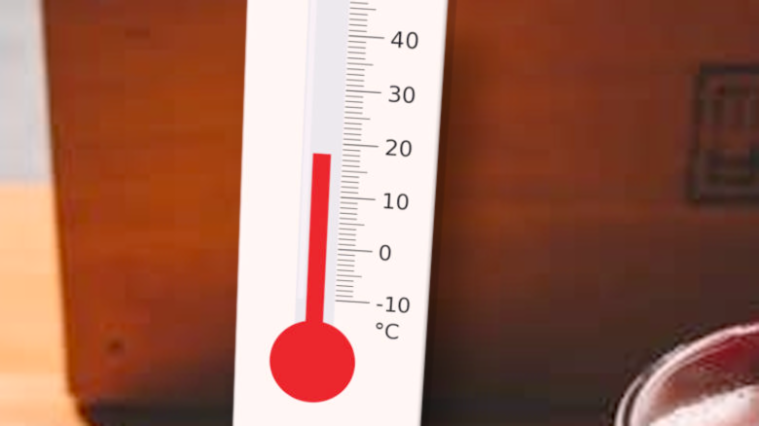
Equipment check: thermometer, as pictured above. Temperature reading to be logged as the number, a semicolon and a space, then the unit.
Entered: 18; °C
